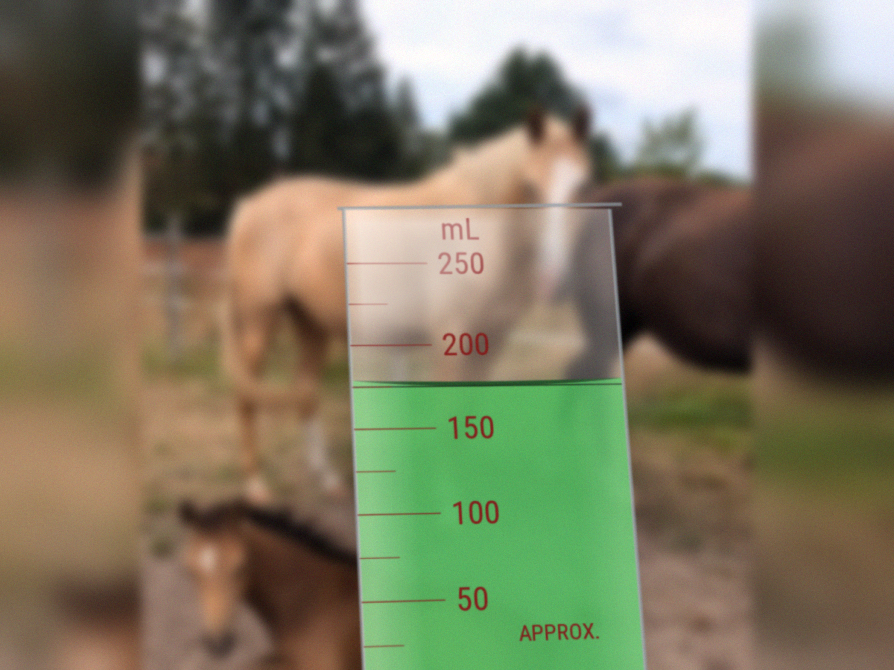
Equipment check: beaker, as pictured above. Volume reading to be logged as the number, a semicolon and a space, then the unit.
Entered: 175; mL
